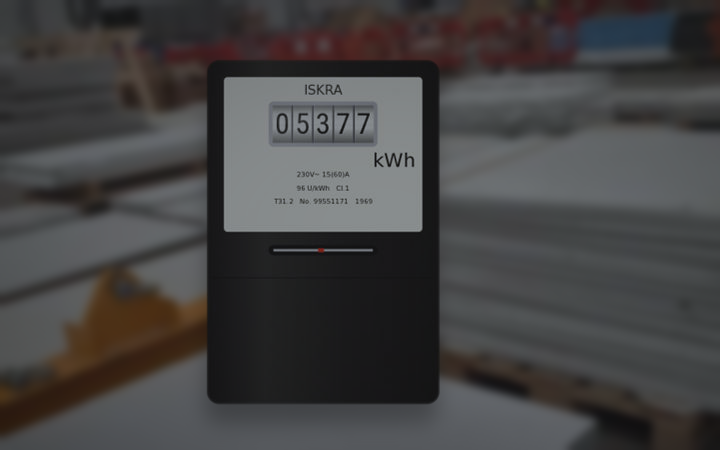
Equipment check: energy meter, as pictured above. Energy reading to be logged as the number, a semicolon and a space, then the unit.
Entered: 5377; kWh
